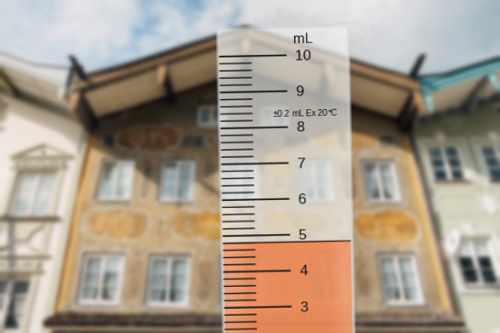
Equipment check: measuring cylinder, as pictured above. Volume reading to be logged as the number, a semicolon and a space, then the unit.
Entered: 4.8; mL
